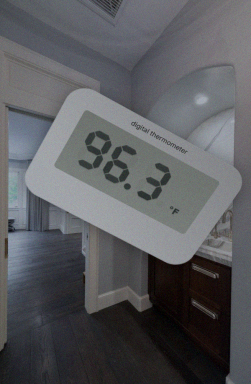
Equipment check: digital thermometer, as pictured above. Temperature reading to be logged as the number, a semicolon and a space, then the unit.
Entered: 96.3; °F
